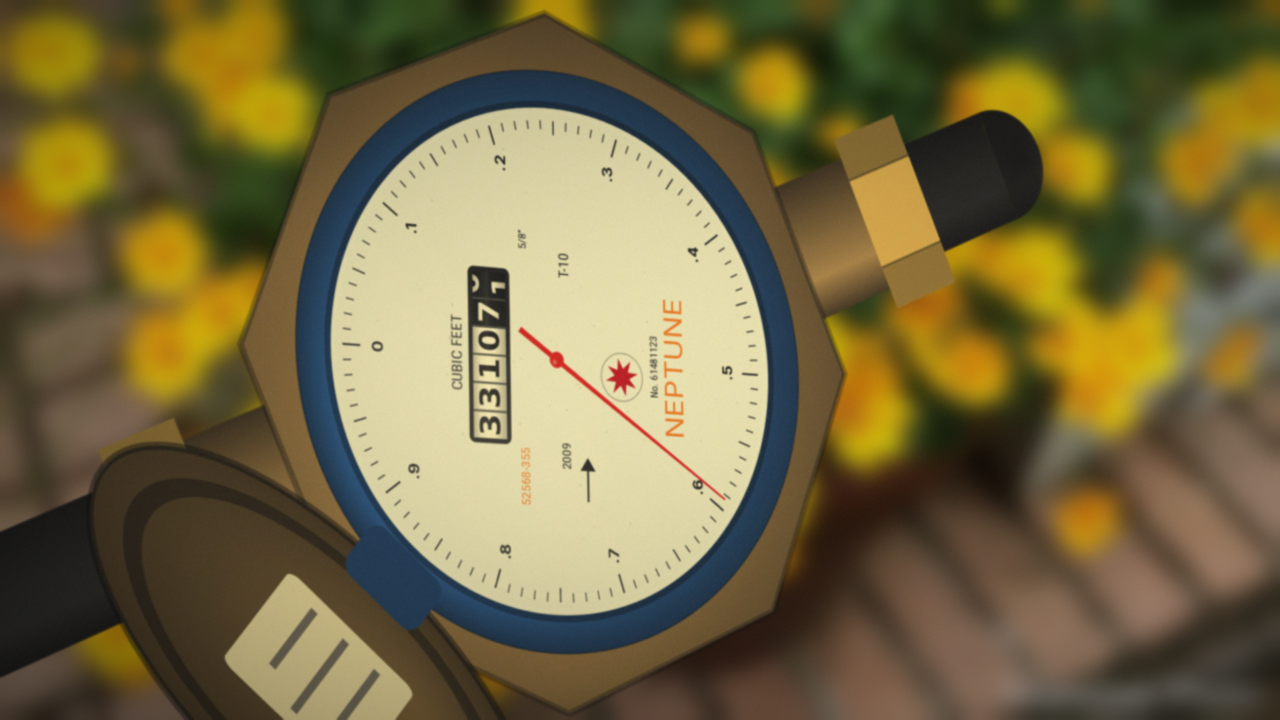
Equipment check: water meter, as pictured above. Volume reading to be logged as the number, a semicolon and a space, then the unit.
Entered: 331070.59; ft³
